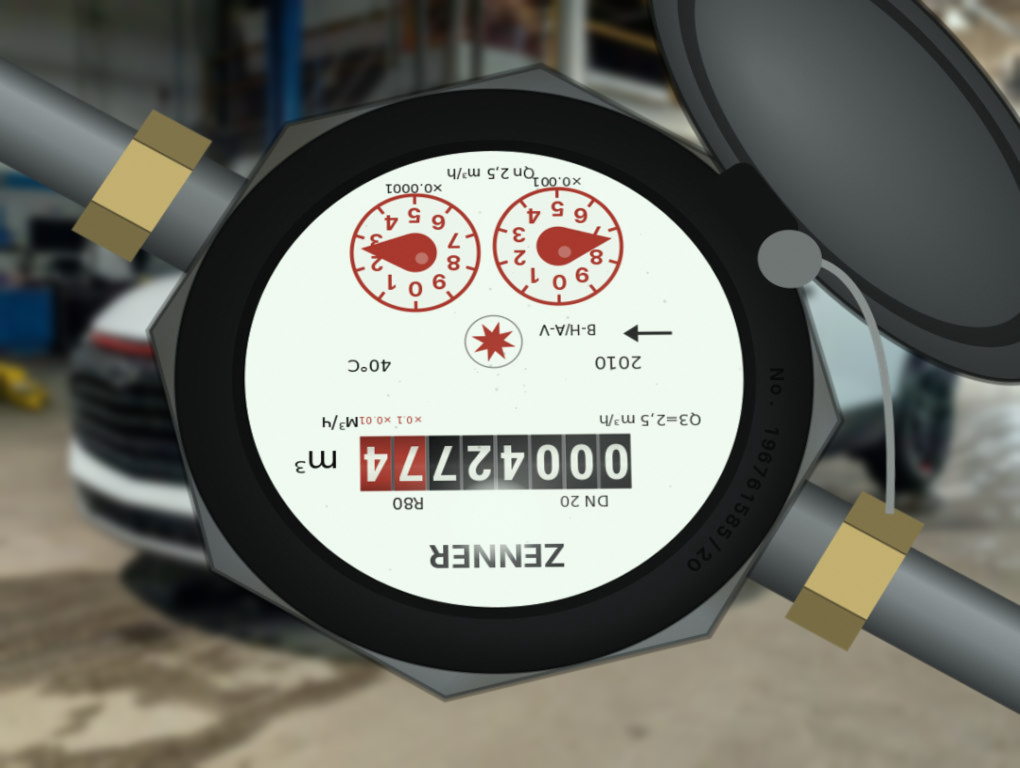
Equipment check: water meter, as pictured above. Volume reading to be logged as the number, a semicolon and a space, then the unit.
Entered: 427.7472; m³
